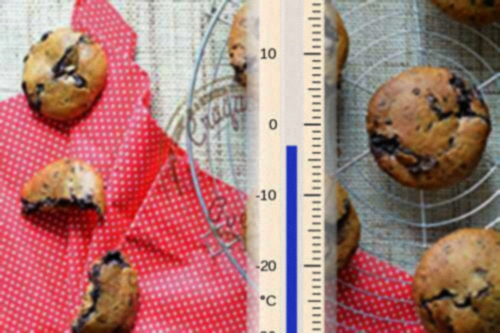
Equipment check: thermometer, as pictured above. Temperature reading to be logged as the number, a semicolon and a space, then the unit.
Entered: -3; °C
